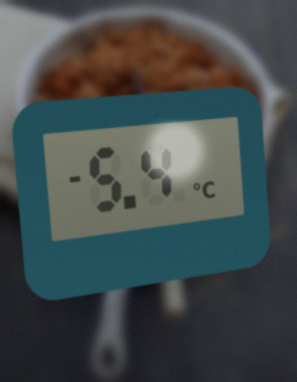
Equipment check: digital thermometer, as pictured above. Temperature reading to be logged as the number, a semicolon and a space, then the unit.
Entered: -5.4; °C
